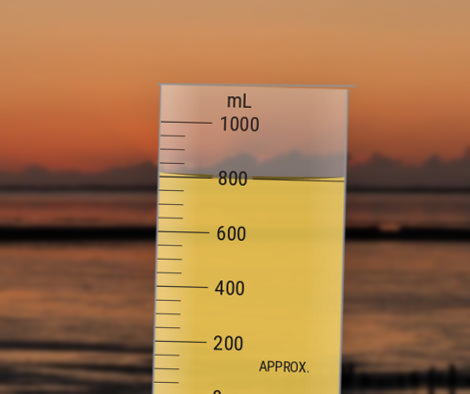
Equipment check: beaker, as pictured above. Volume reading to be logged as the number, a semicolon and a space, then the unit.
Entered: 800; mL
